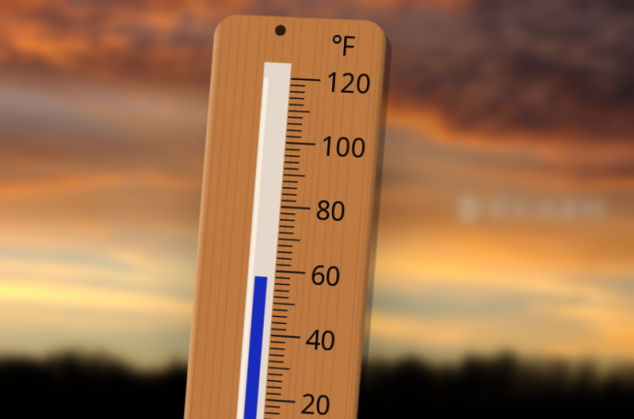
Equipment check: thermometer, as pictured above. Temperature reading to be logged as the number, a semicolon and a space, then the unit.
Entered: 58; °F
